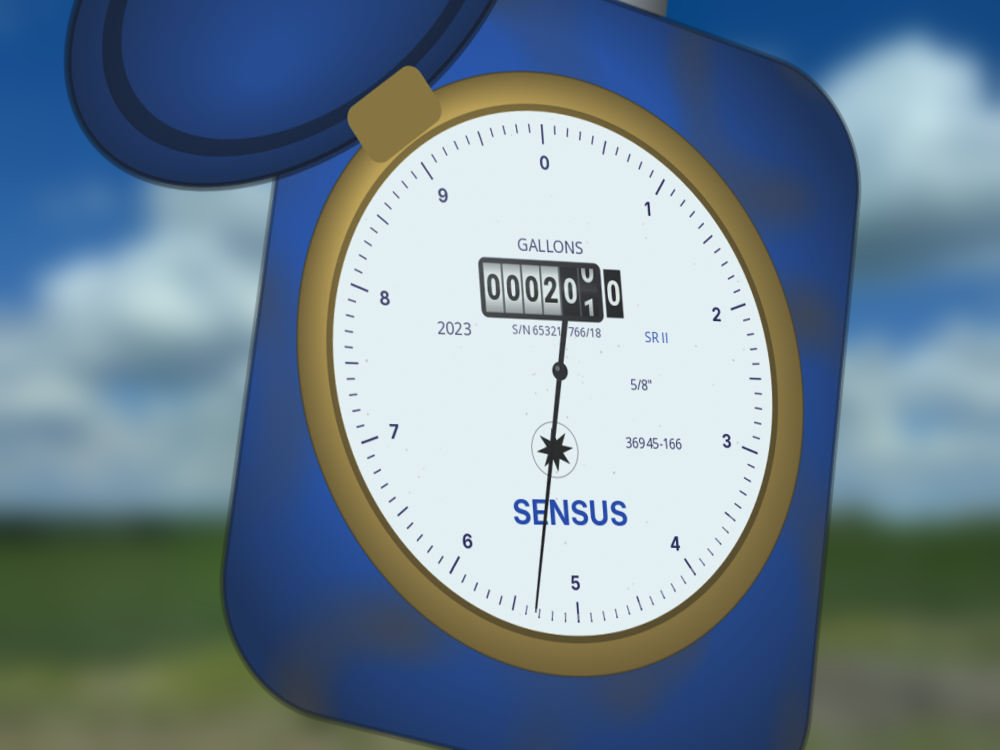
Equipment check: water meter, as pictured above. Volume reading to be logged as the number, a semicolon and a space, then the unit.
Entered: 2005.3; gal
